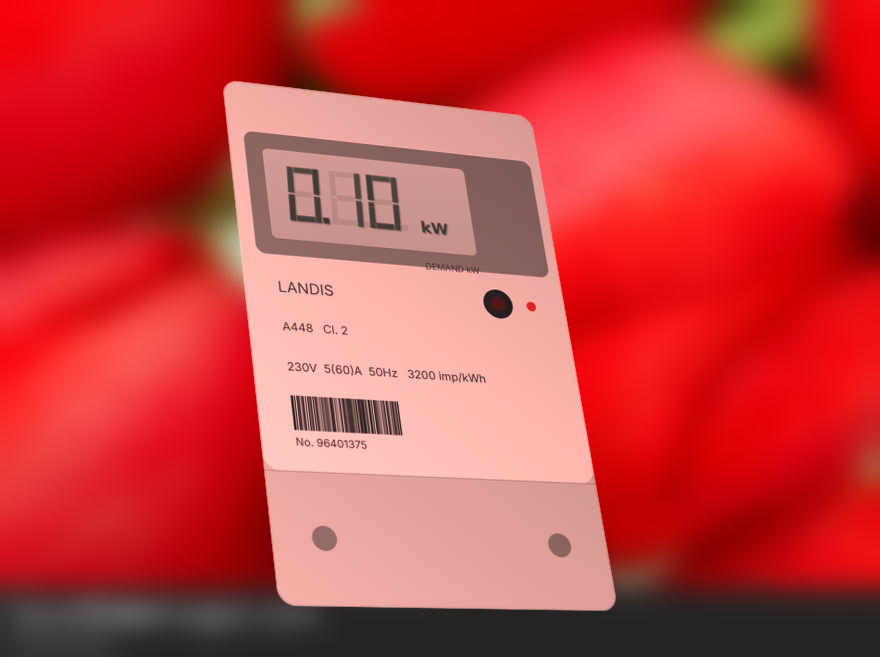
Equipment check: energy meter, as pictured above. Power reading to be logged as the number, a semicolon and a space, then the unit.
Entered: 0.10; kW
